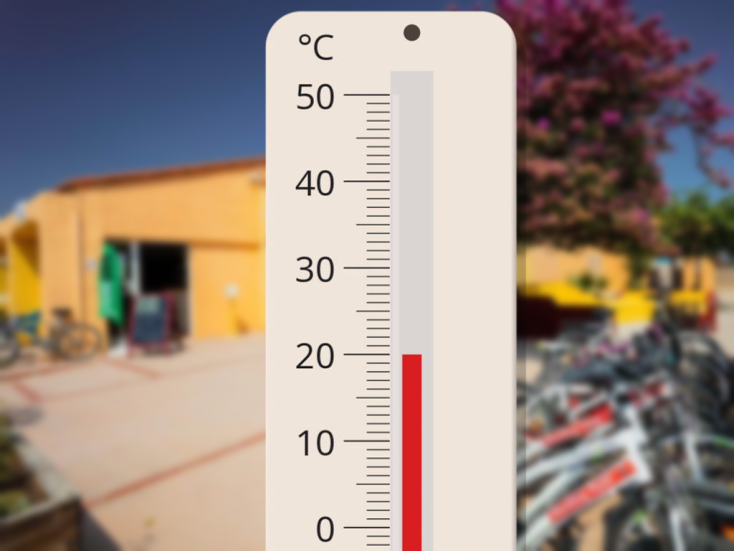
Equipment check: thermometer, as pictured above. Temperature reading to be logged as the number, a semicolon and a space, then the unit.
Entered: 20; °C
